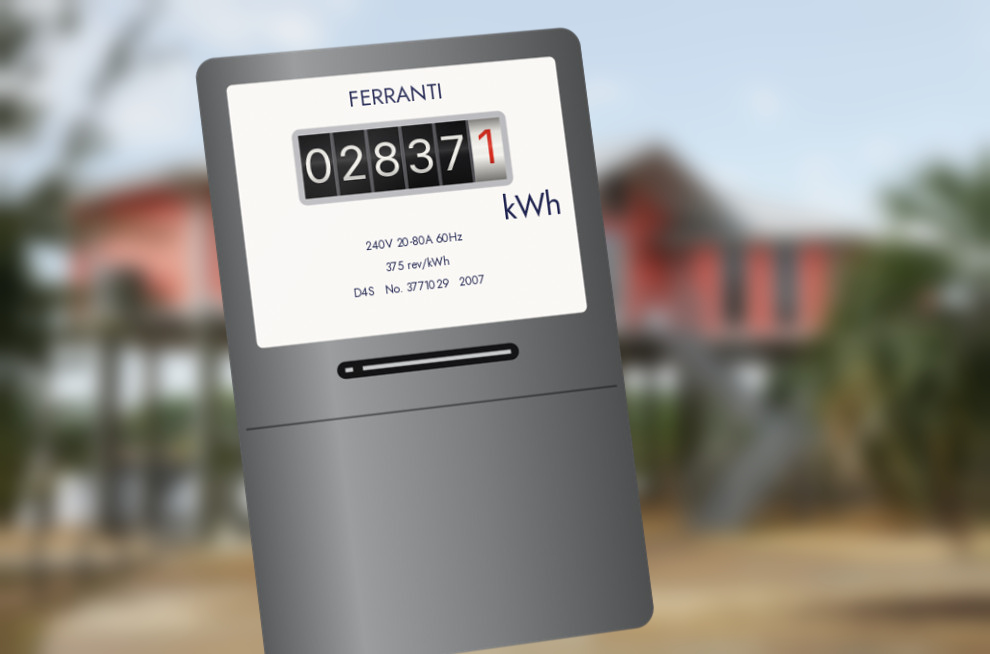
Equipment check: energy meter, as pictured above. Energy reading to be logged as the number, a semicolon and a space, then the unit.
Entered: 2837.1; kWh
